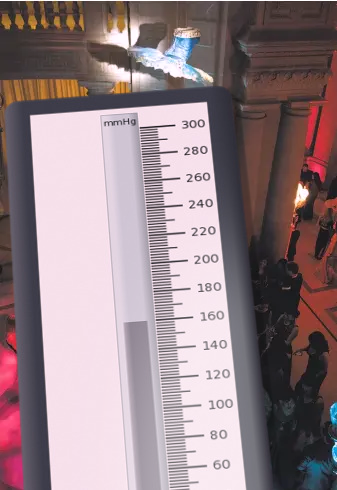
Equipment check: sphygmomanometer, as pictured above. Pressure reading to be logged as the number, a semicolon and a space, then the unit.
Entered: 160; mmHg
